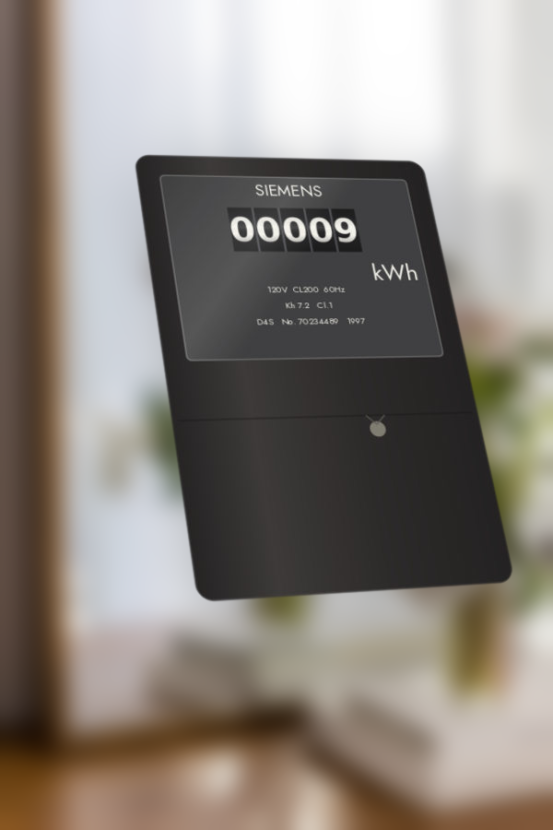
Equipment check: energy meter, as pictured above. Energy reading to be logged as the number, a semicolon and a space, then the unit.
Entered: 9; kWh
